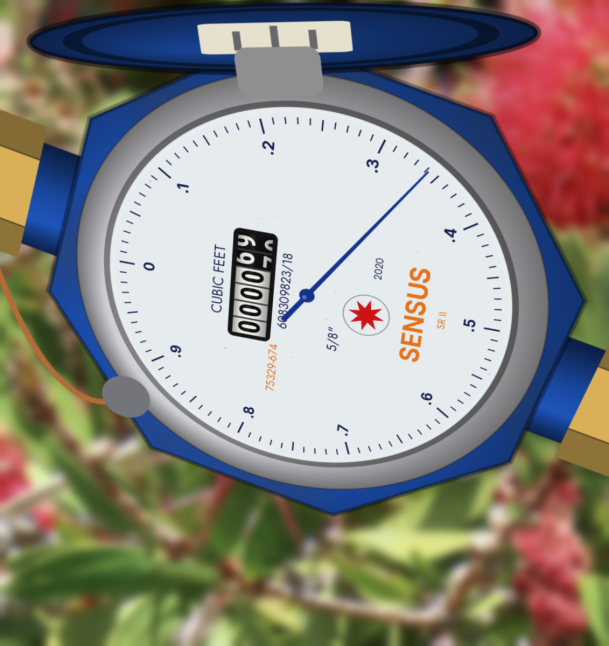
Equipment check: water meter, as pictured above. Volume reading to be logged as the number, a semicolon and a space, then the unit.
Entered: 69.34; ft³
